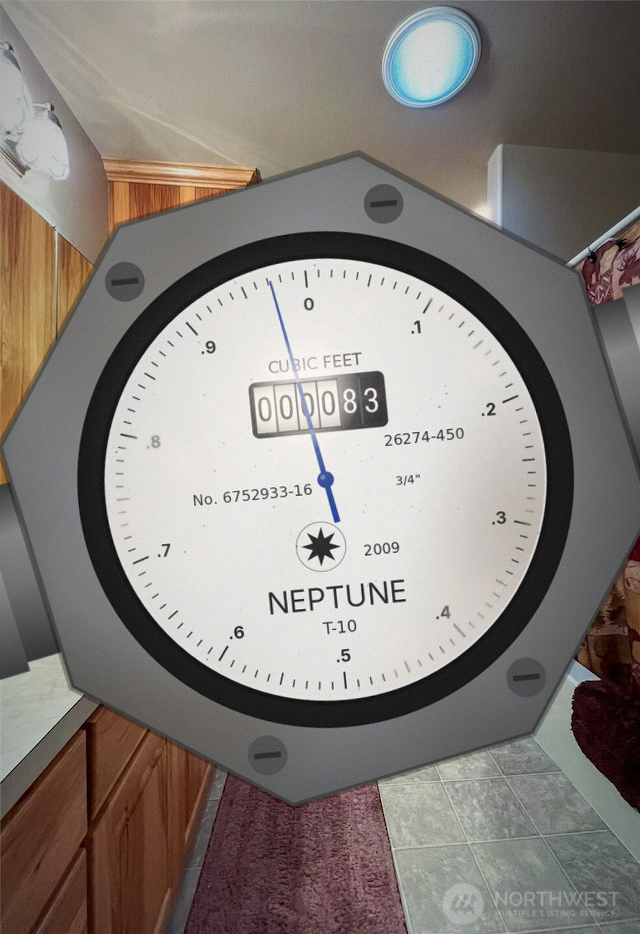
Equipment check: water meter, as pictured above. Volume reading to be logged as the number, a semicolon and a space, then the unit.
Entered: 82.97; ft³
